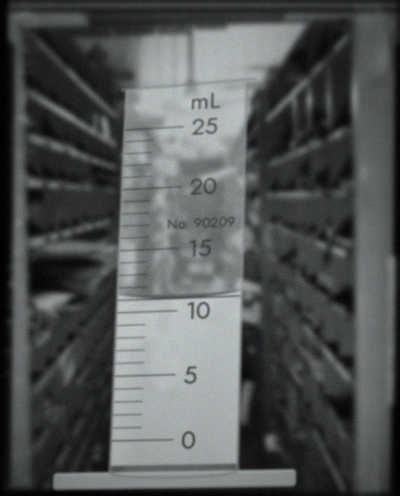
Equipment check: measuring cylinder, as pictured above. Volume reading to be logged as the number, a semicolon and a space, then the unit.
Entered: 11; mL
